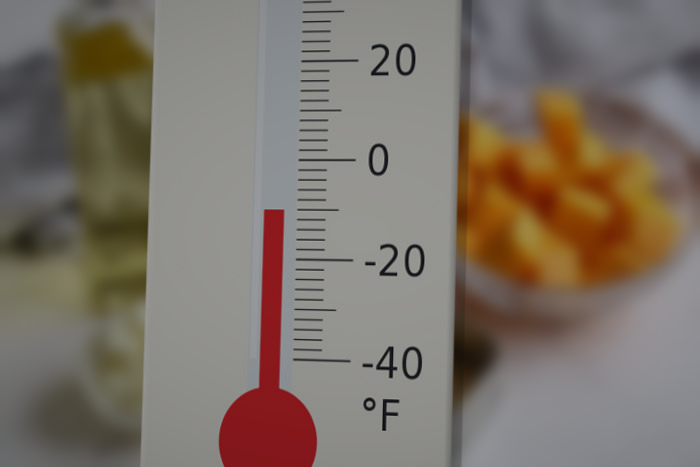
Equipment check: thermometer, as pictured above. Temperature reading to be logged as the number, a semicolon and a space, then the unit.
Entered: -10; °F
